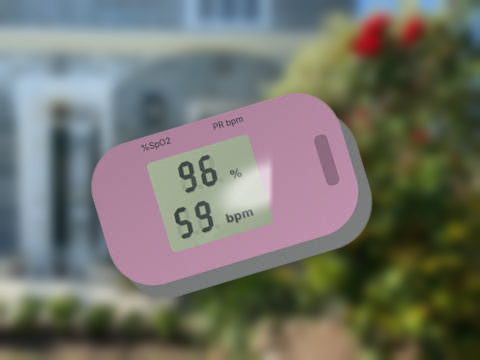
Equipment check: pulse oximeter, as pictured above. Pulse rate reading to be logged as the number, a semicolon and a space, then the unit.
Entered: 59; bpm
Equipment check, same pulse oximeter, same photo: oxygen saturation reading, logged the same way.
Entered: 96; %
